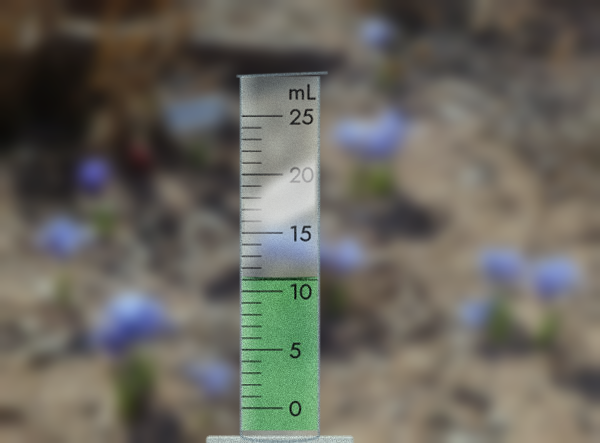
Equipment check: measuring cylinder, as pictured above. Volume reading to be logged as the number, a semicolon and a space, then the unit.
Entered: 11; mL
